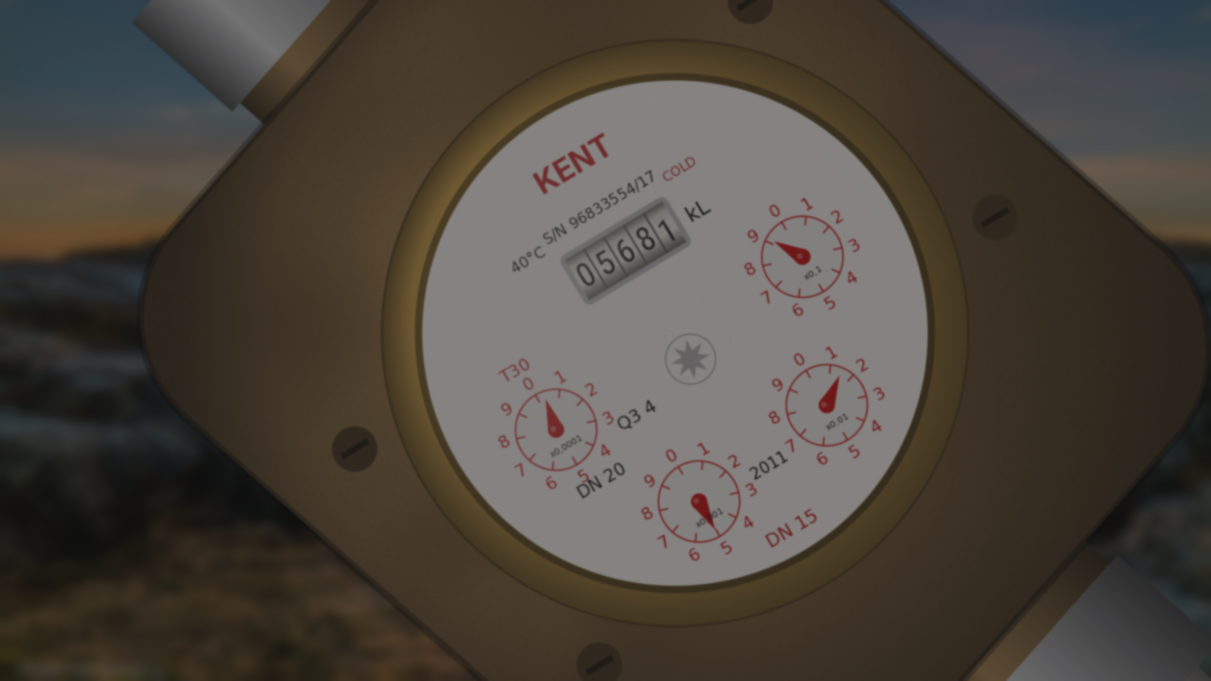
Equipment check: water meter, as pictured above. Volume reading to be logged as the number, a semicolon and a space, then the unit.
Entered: 5680.9150; kL
